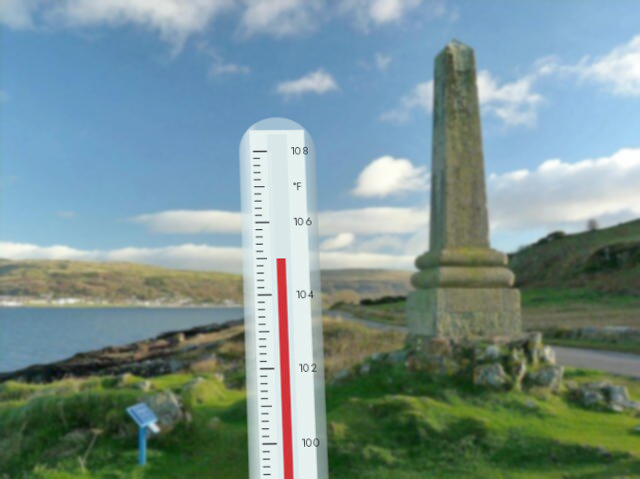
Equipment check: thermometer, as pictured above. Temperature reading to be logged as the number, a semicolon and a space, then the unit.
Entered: 105; °F
